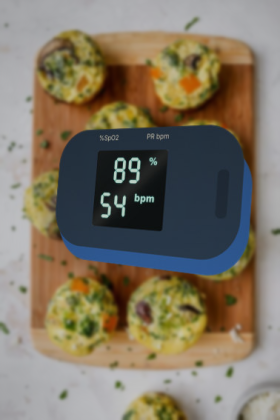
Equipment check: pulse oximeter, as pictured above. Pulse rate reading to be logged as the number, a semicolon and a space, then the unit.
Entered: 54; bpm
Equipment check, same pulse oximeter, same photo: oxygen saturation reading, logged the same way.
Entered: 89; %
